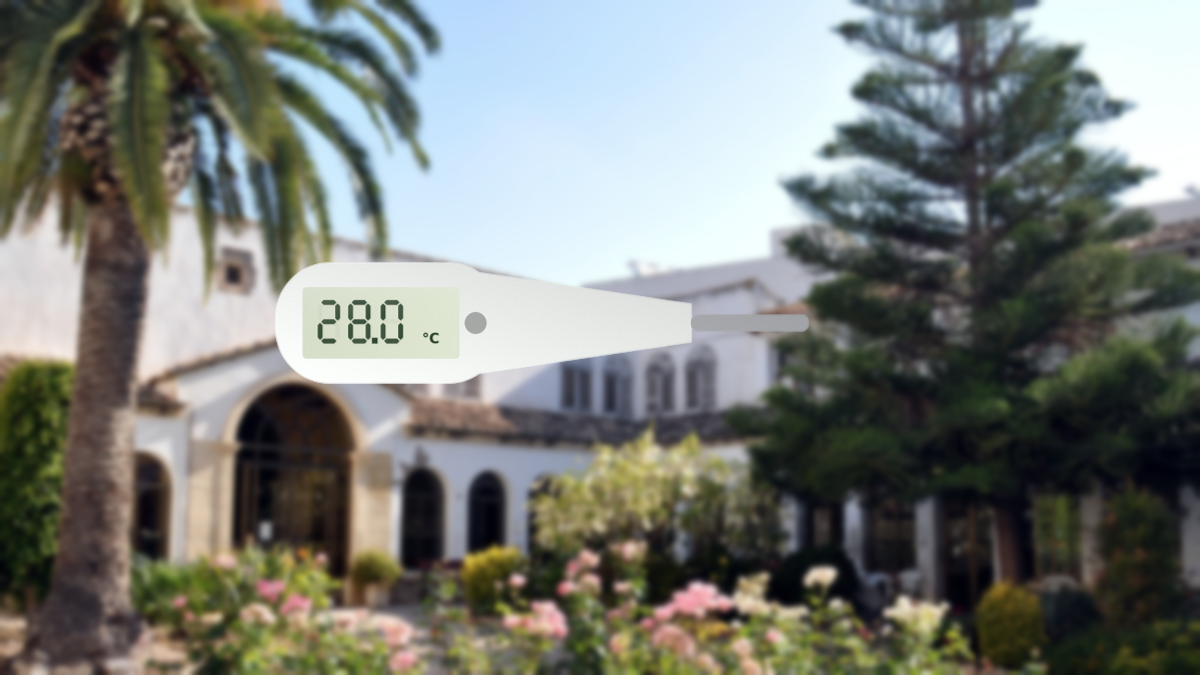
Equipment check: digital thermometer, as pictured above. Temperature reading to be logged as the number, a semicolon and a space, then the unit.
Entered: 28.0; °C
